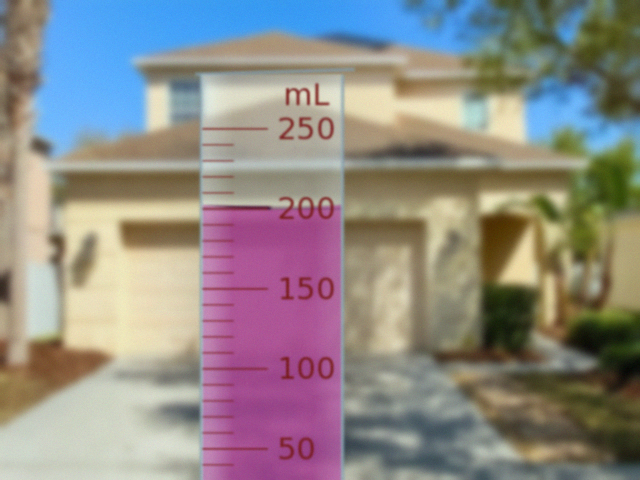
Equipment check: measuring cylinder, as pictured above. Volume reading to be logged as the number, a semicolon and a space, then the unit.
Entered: 200; mL
